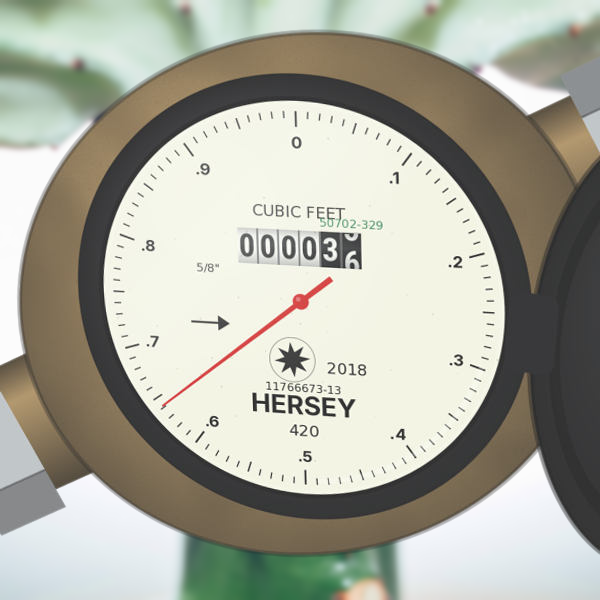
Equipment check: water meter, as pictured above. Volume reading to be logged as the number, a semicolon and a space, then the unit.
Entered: 35.64; ft³
